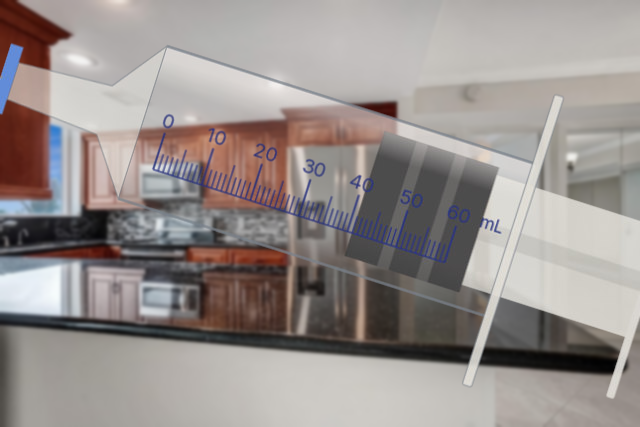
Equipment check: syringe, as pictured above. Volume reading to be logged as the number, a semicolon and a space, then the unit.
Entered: 41; mL
